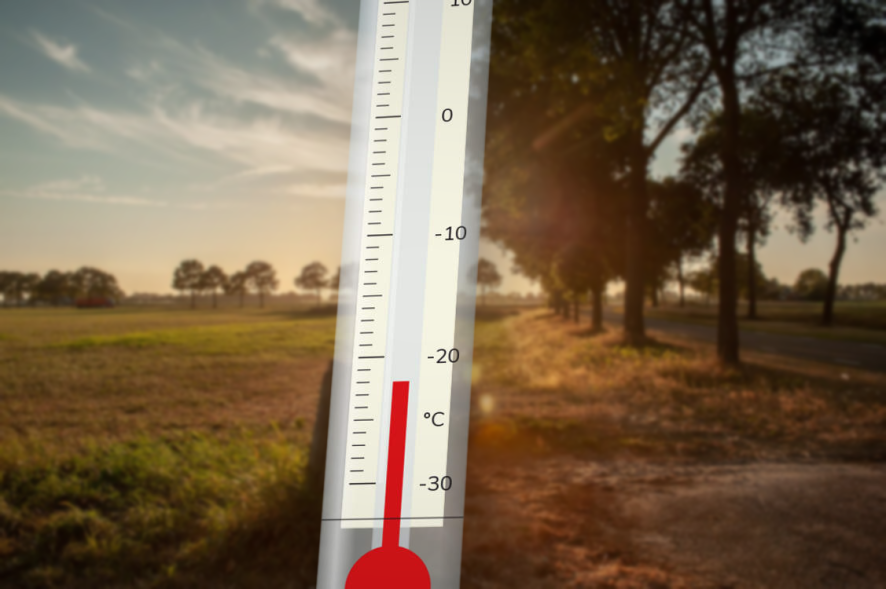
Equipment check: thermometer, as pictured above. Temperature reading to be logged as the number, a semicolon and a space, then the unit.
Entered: -22; °C
